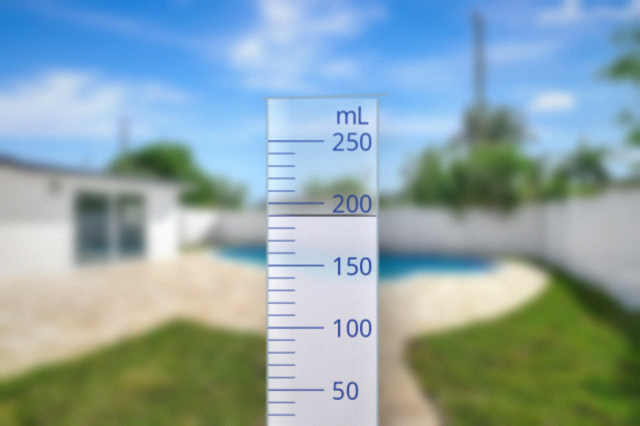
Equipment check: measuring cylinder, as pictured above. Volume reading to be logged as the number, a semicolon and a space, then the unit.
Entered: 190; mL
